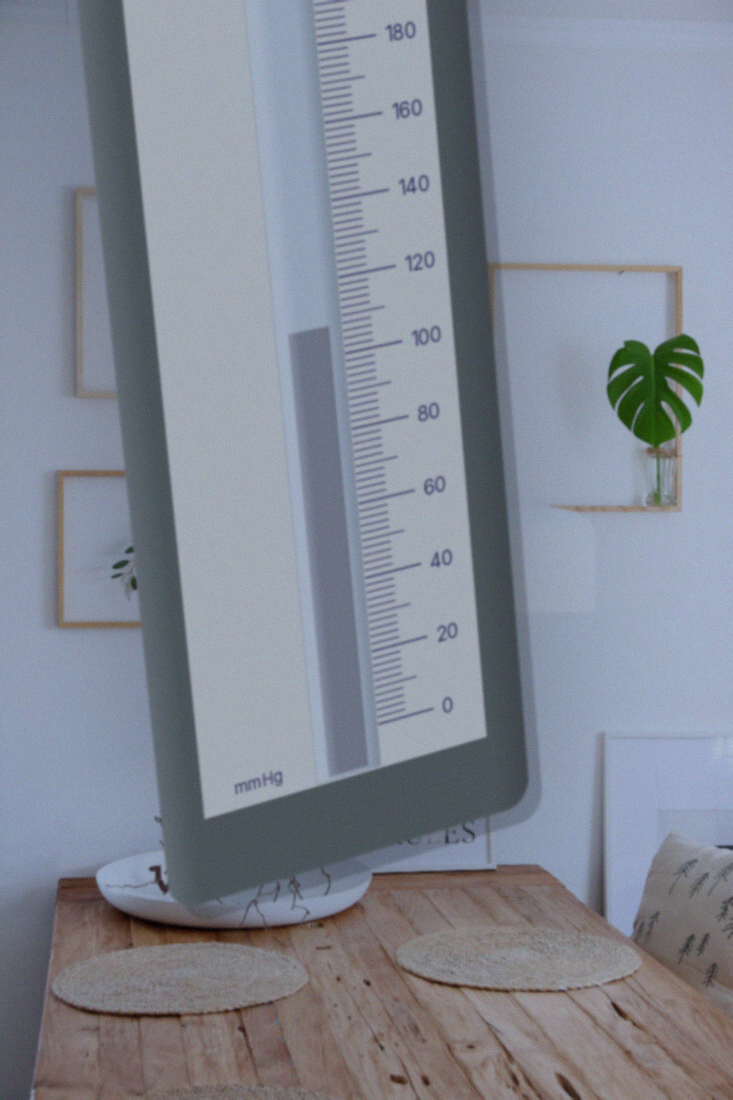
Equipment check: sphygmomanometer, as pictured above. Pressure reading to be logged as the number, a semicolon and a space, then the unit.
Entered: 108; mmHg
